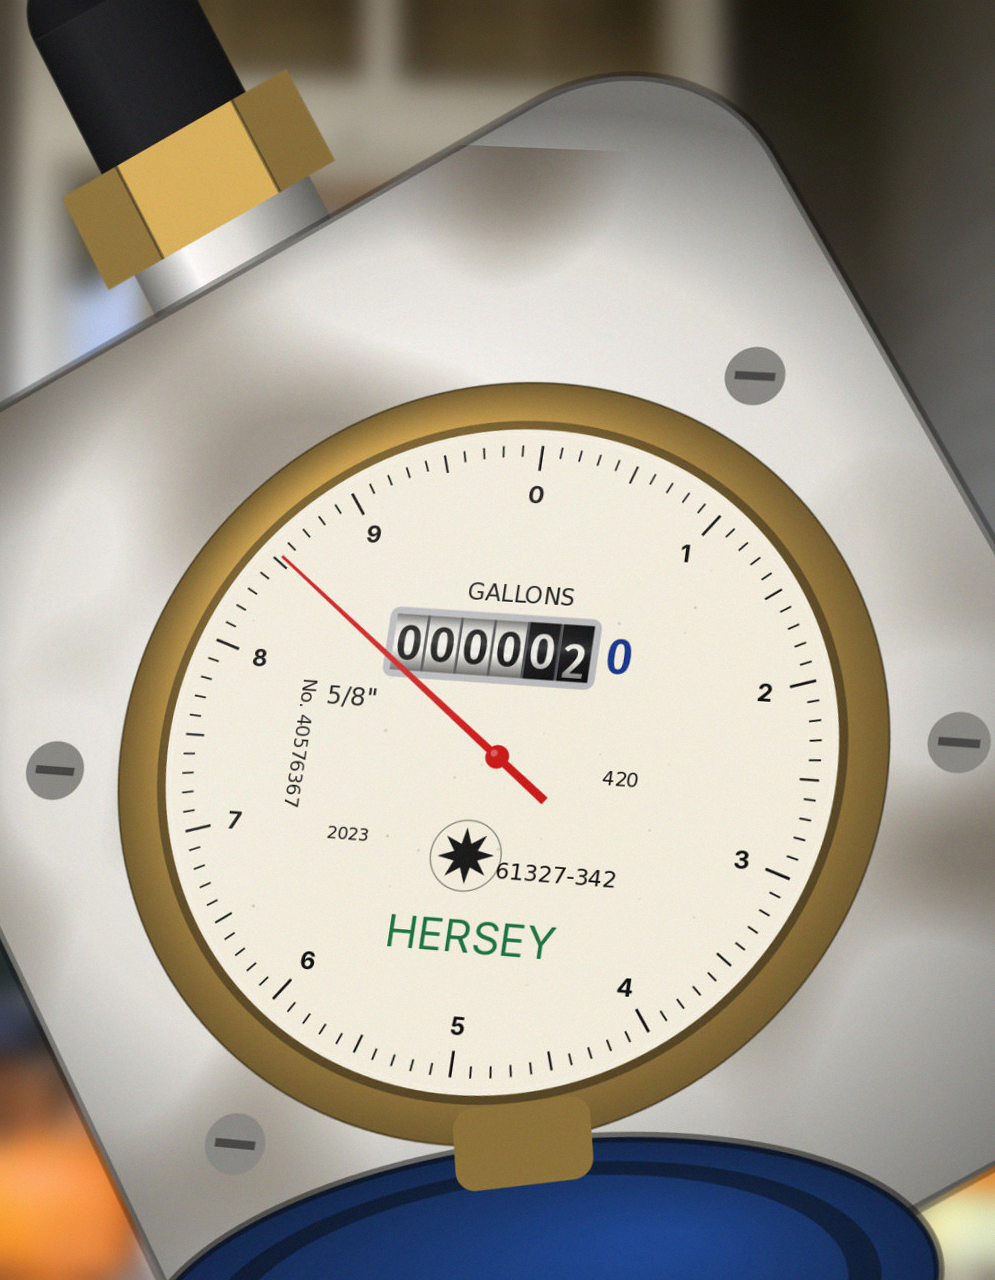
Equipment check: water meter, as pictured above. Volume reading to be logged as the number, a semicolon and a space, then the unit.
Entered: 18.5; gal
